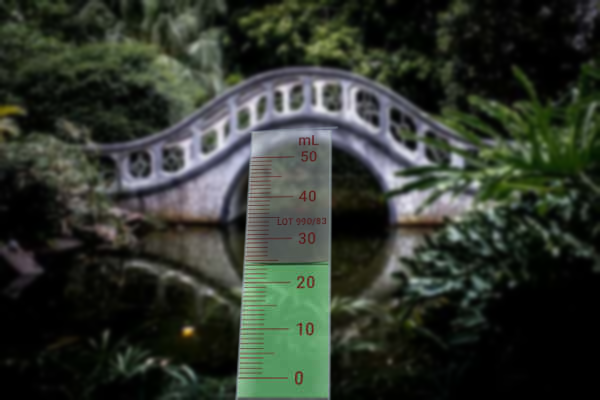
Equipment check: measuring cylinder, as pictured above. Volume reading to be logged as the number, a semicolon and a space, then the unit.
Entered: 24; mL
